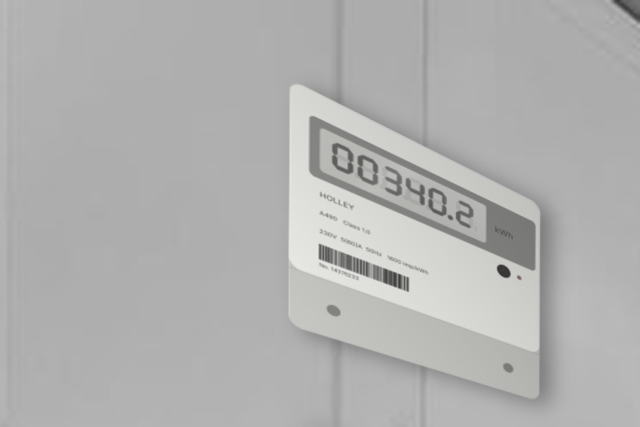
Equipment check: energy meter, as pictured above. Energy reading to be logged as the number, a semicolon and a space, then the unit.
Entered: 340.2; kWh
